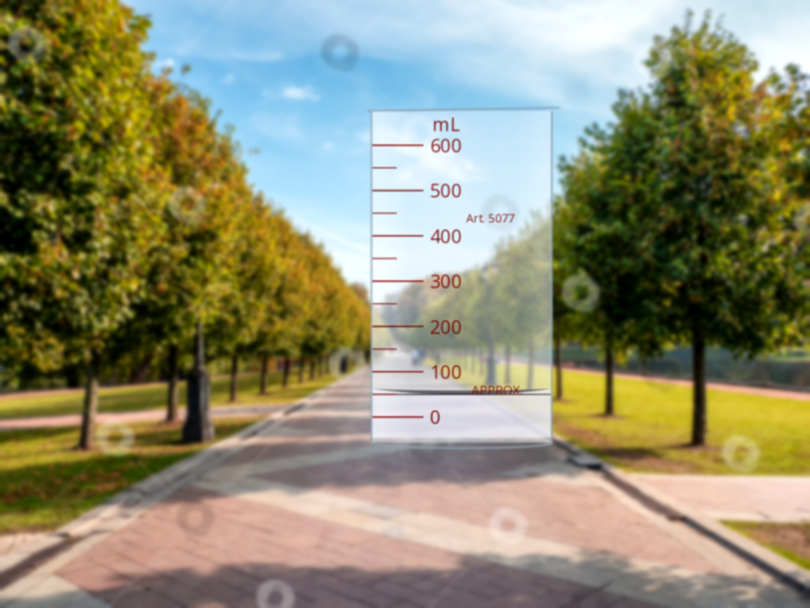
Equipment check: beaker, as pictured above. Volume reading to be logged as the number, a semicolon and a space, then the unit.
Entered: 50; mL
